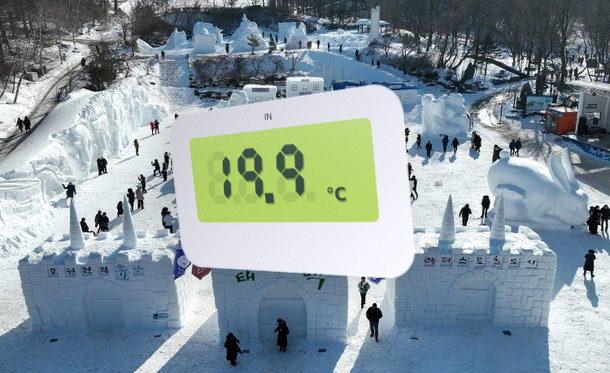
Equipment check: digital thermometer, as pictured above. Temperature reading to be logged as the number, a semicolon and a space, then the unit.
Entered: 19.9; °C
